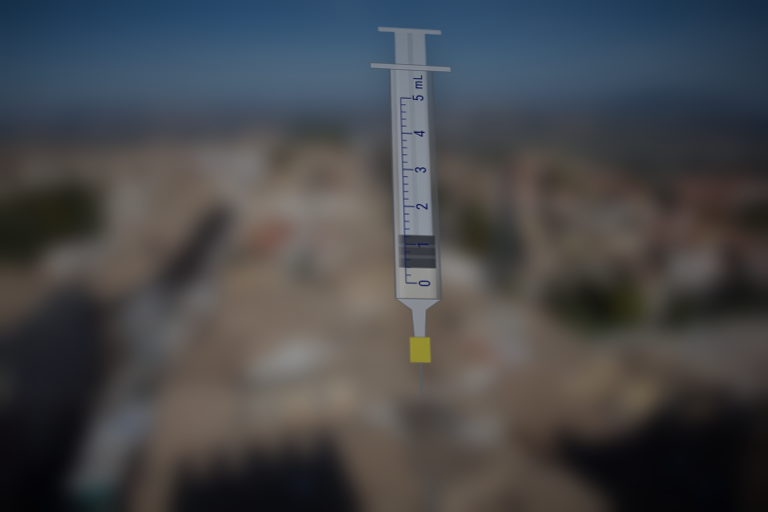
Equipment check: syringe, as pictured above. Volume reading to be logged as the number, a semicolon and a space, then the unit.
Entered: 0.4; mL
